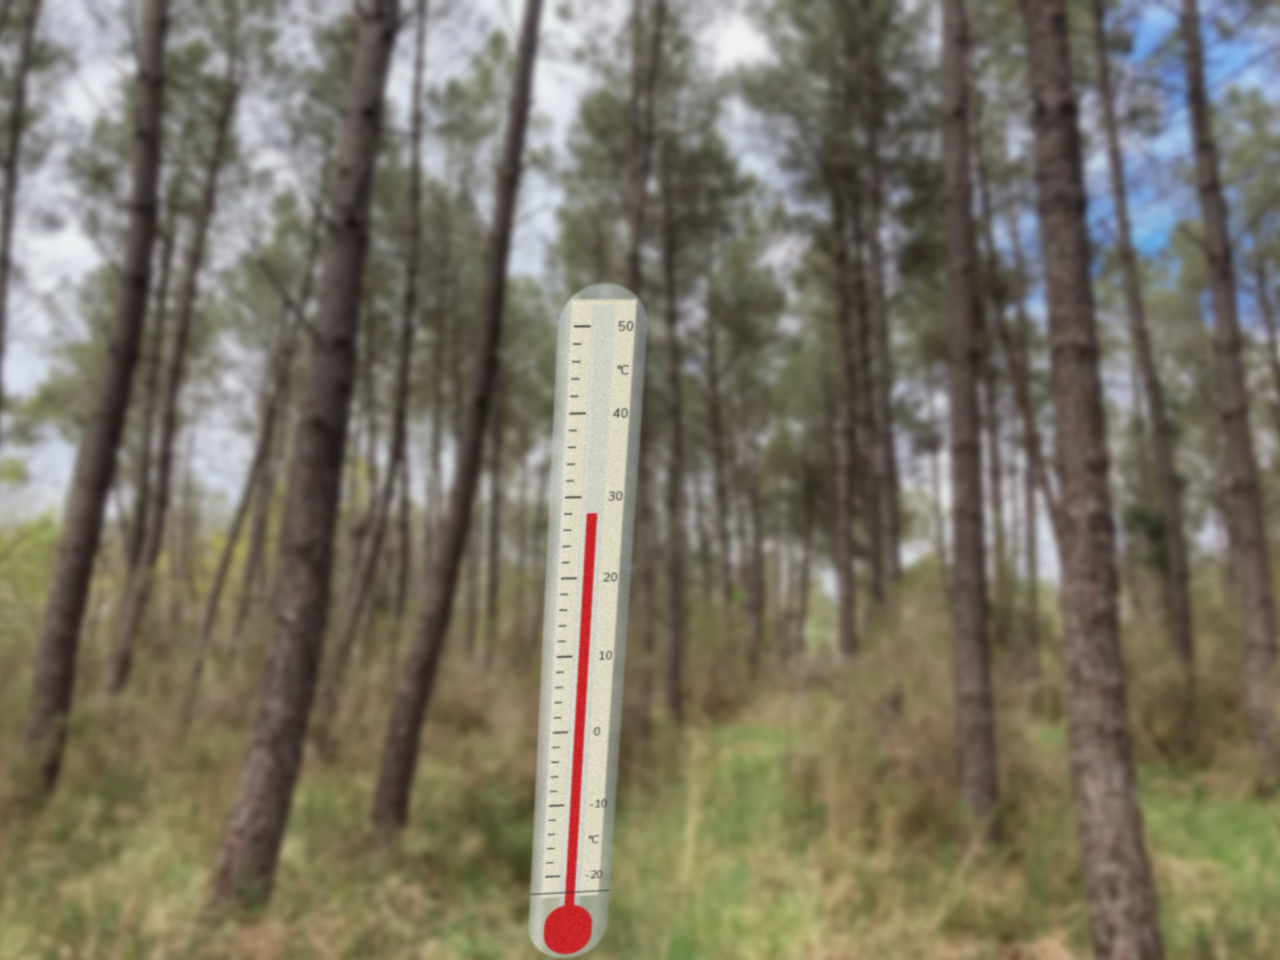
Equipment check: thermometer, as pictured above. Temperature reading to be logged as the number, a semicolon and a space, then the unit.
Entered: 28; °C
